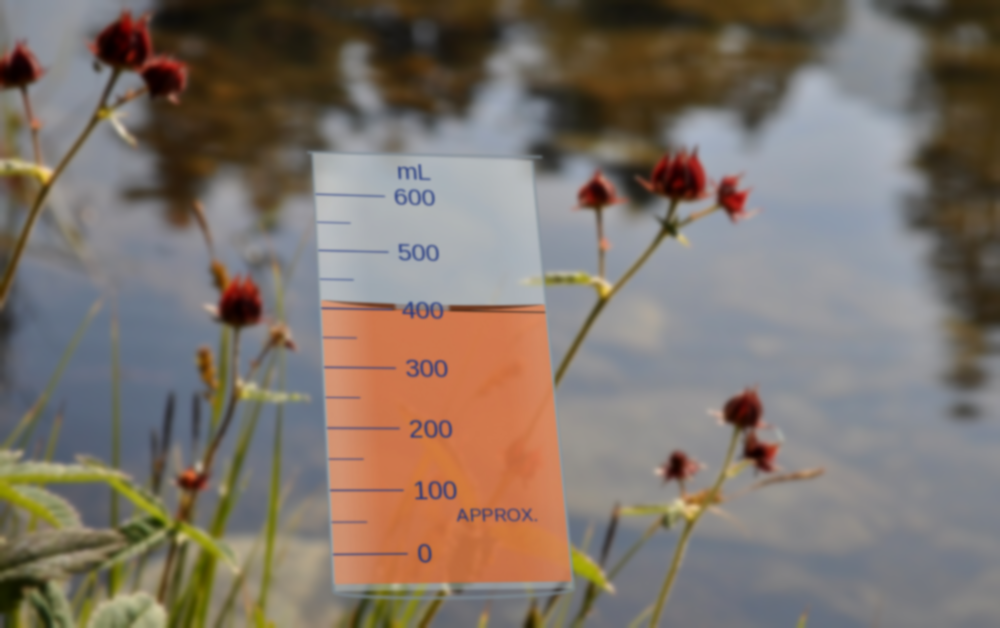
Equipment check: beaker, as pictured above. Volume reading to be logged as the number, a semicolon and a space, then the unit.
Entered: 400; mL
